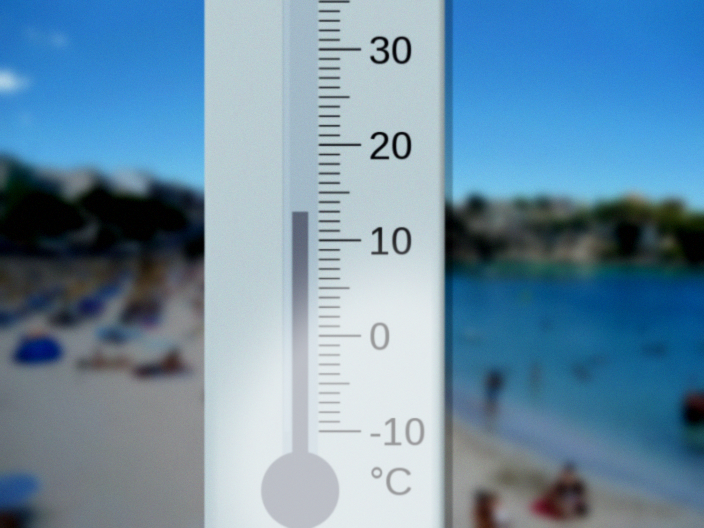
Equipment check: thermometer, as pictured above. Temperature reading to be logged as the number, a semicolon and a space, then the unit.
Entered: 13; °C
